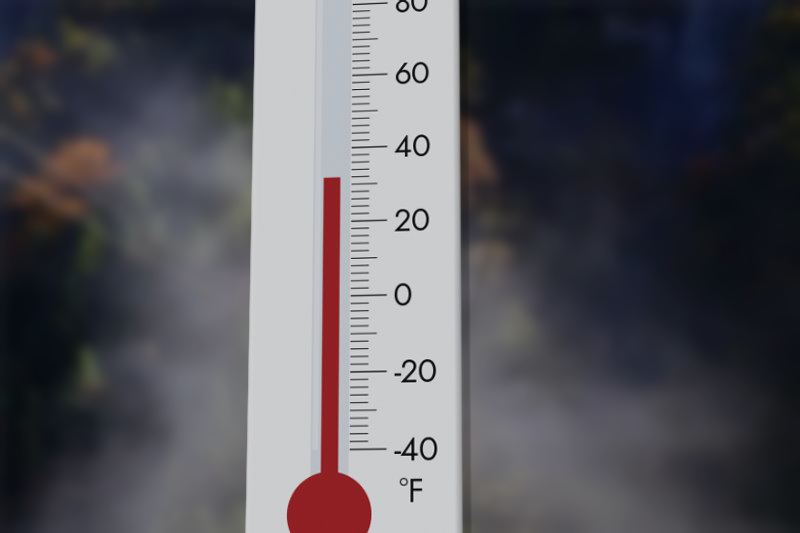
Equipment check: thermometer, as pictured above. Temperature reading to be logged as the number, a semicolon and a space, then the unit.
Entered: 32; °F
